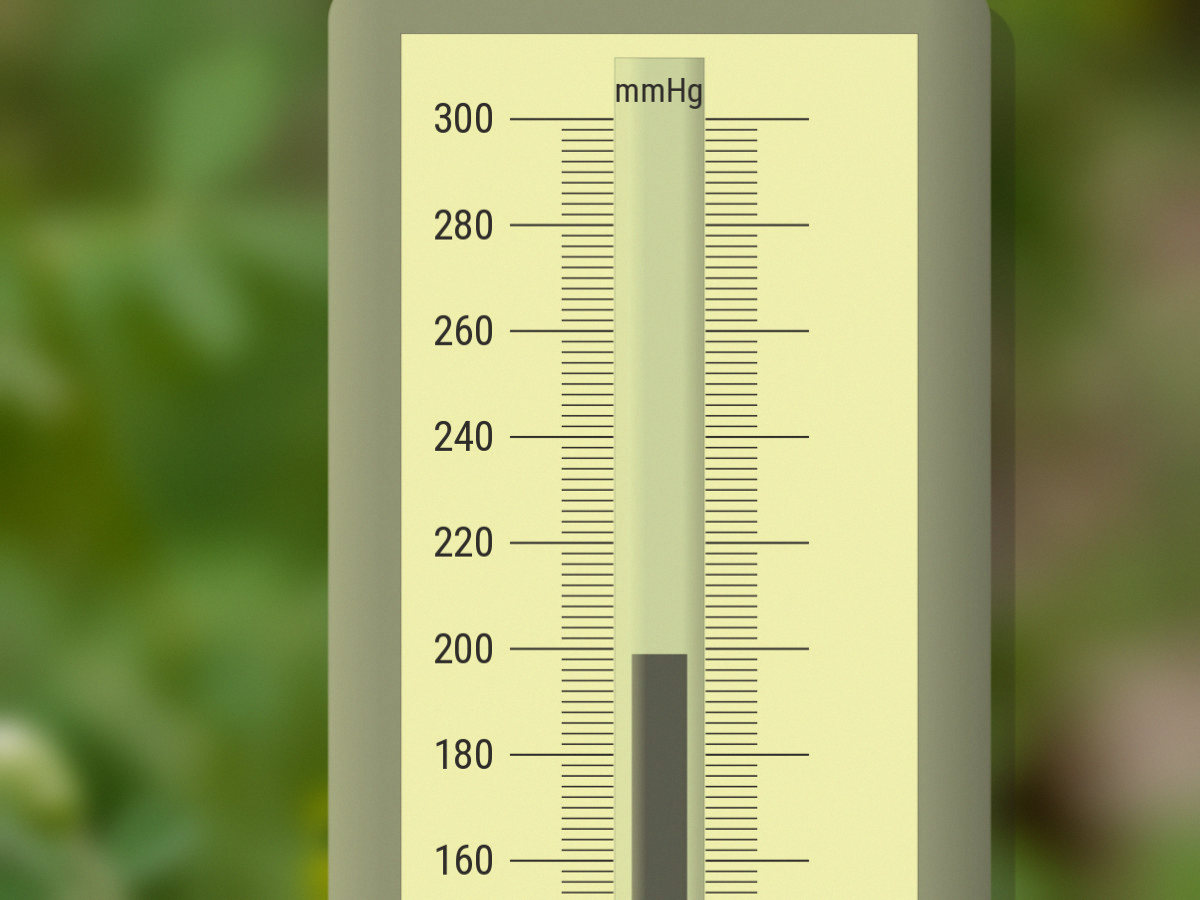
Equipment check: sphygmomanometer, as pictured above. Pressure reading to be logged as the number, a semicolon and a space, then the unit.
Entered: 199; mmHg
